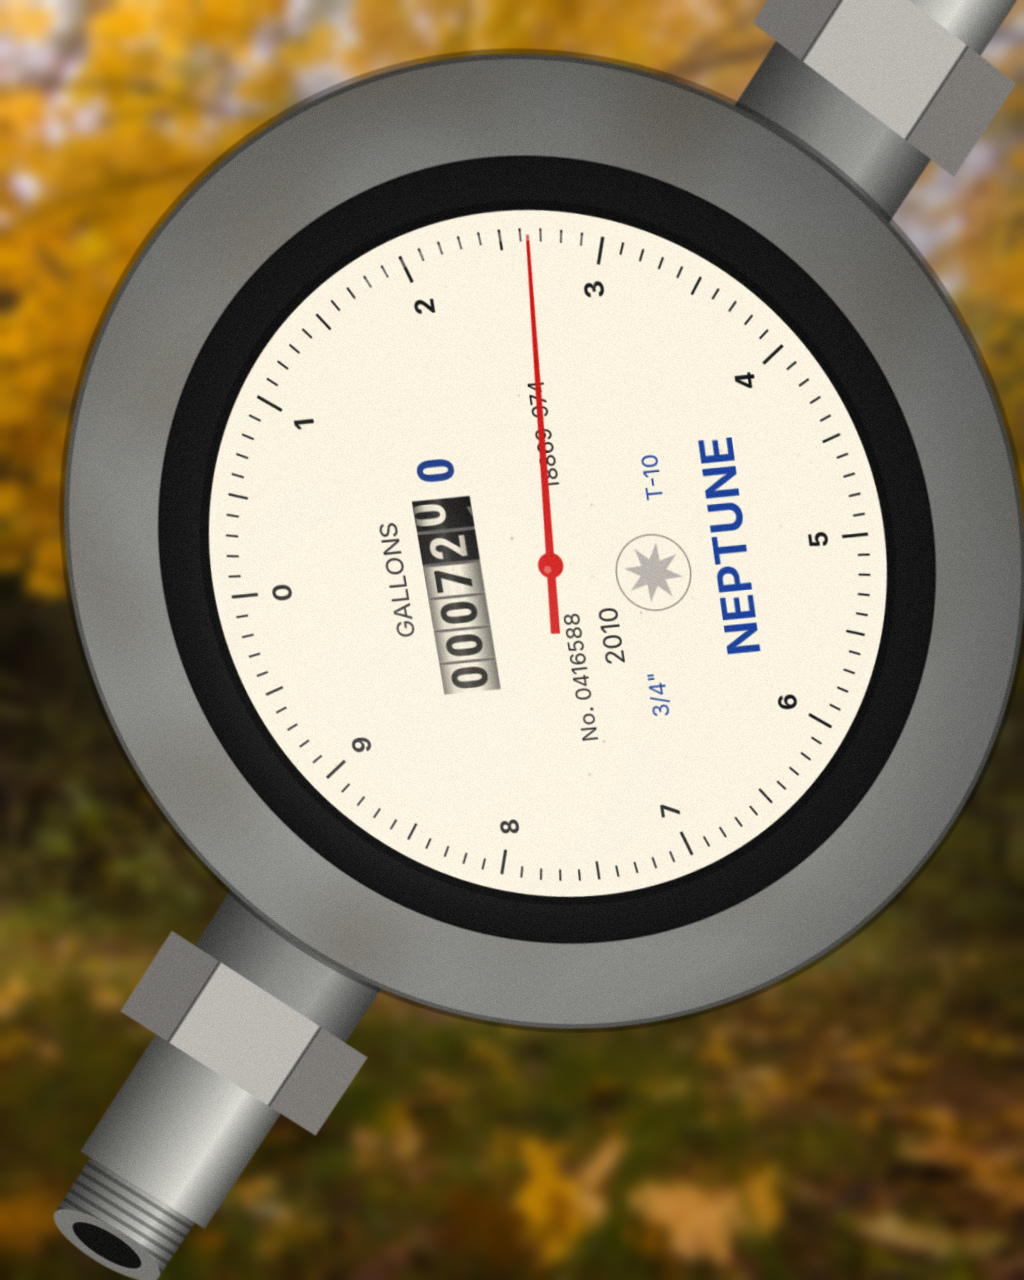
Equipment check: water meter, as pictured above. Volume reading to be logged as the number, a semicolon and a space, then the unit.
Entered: 7202.6; gal
